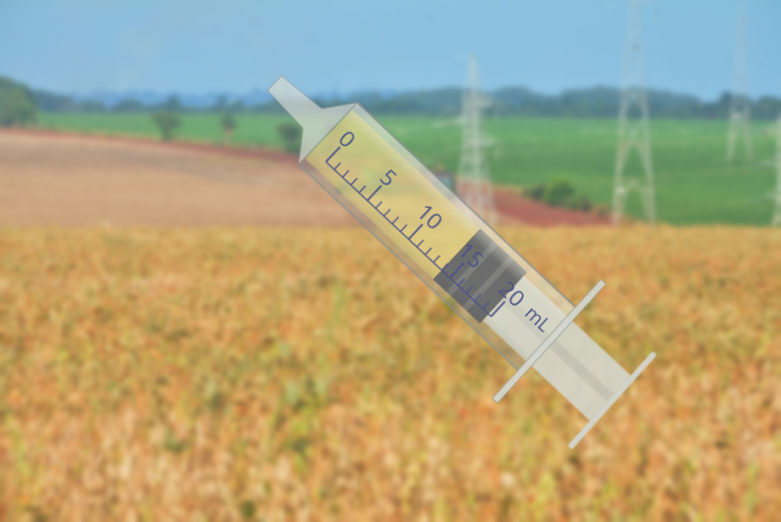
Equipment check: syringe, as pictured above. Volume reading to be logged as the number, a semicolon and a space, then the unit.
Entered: 14; mL
